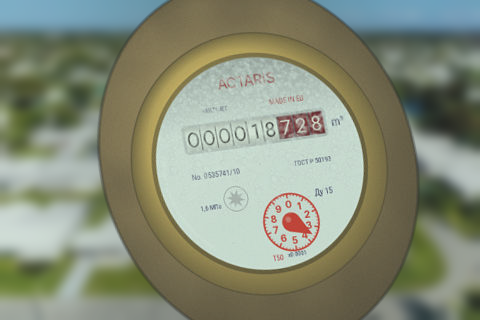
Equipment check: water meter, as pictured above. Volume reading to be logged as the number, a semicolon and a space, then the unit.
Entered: 18.7283; m³
